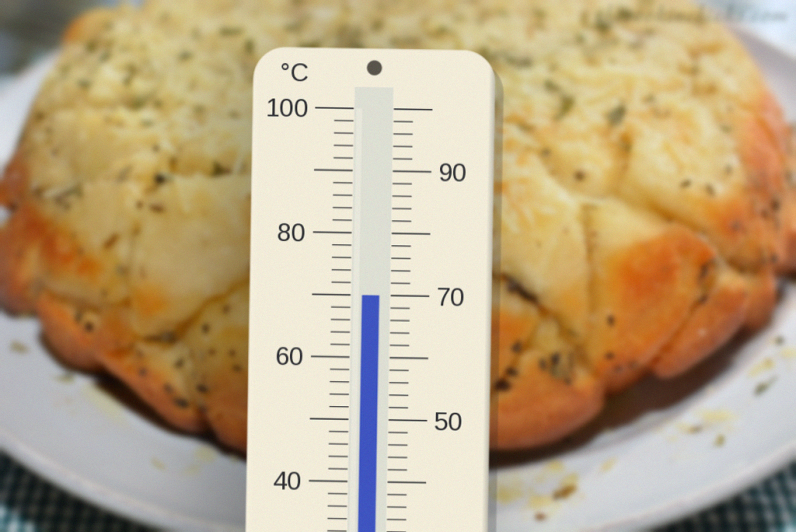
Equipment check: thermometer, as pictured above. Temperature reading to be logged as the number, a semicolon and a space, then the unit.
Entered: 70; °C
